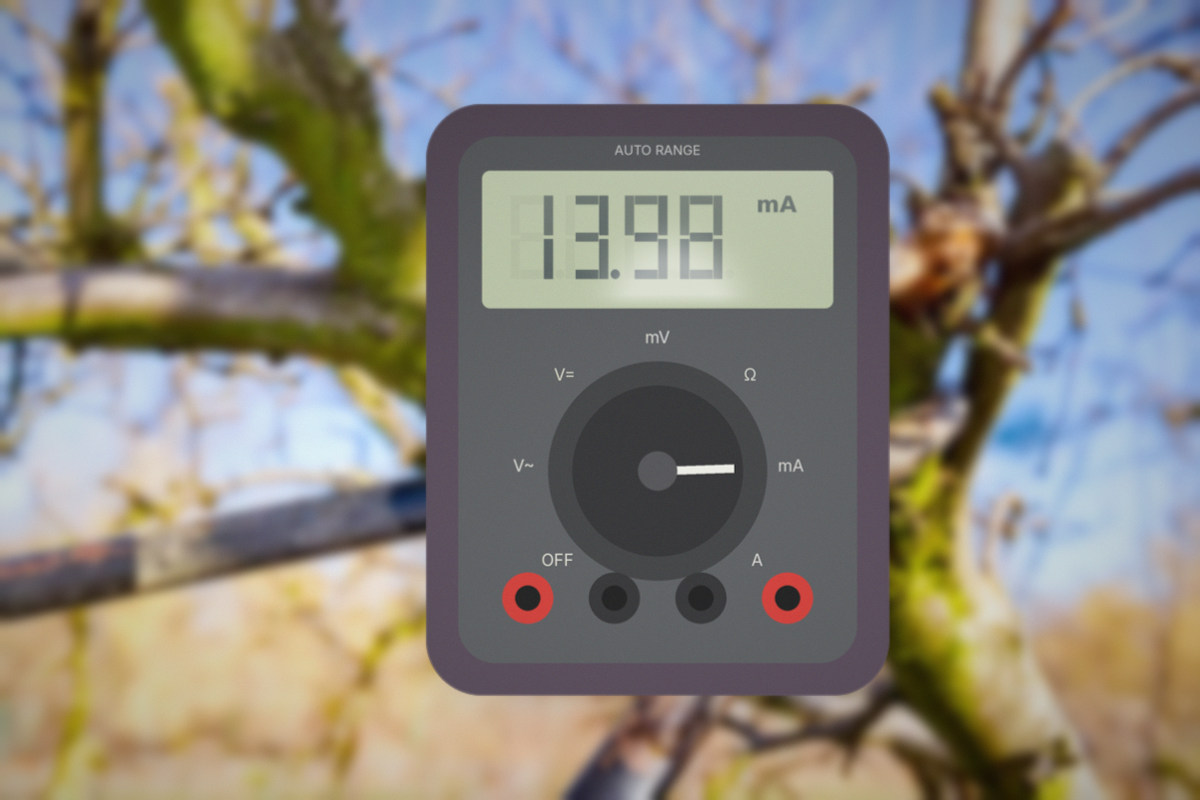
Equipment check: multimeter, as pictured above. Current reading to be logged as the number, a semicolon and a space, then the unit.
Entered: 13.98; mA
